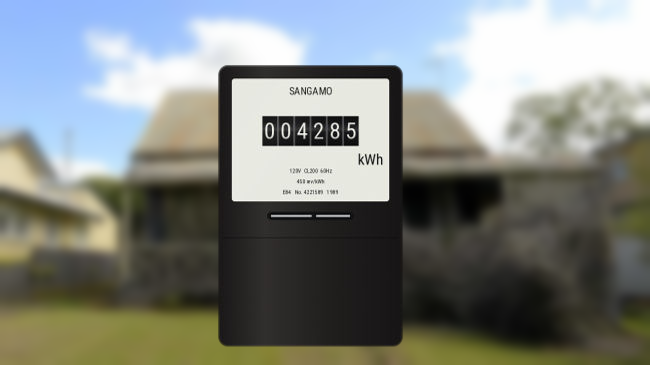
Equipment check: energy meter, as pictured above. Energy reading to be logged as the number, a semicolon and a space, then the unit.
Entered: 4285; kWh
